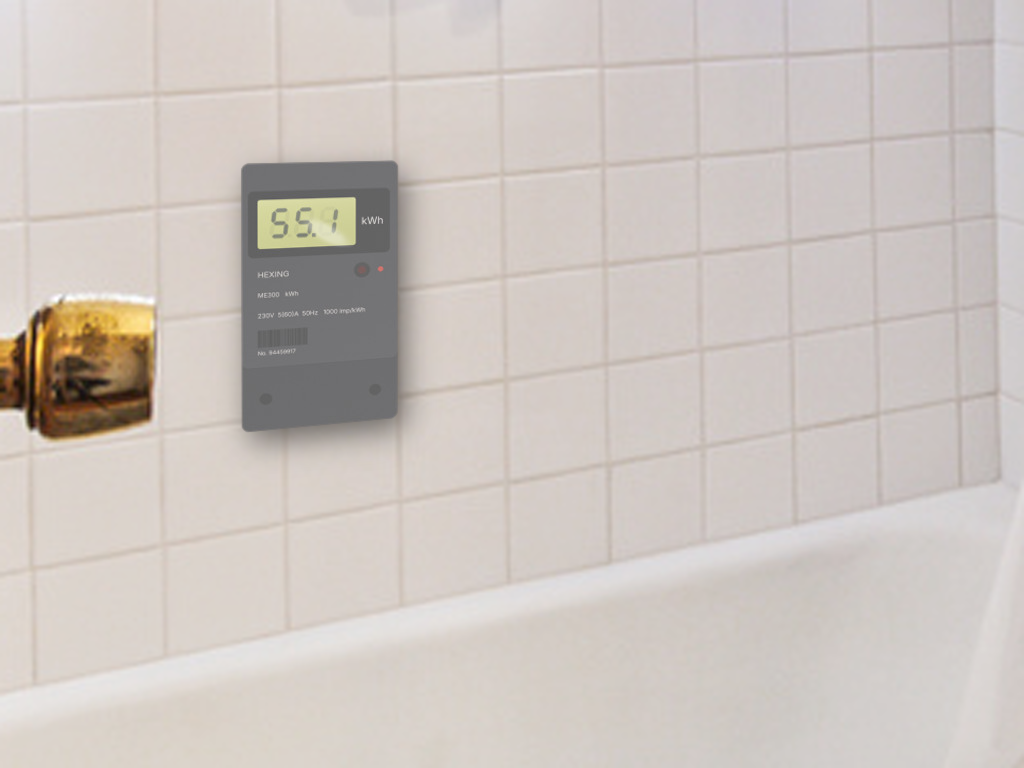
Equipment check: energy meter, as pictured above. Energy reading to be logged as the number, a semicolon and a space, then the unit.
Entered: 55.1; kWh
